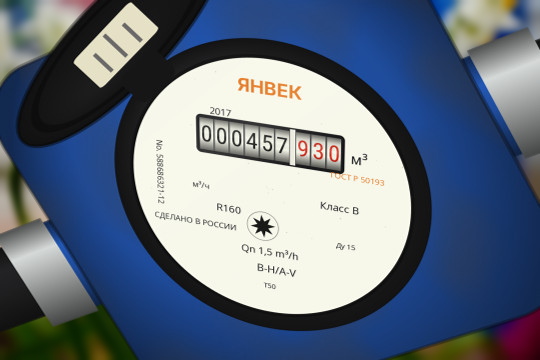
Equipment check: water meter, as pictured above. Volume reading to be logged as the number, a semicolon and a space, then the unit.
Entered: 457.930; m³
